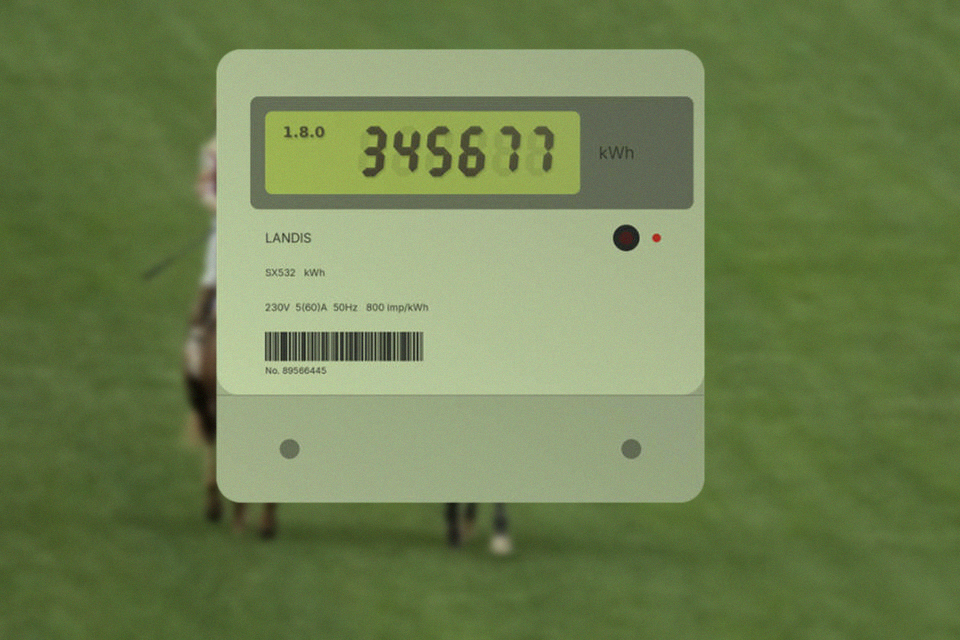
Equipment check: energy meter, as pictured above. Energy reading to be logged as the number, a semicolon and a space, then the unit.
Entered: 345677; kWh
